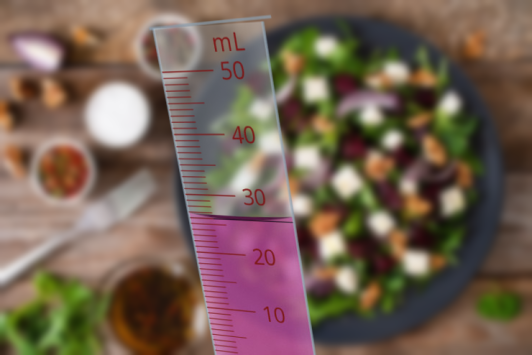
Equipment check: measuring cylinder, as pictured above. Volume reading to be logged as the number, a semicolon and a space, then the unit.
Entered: 26; mL
